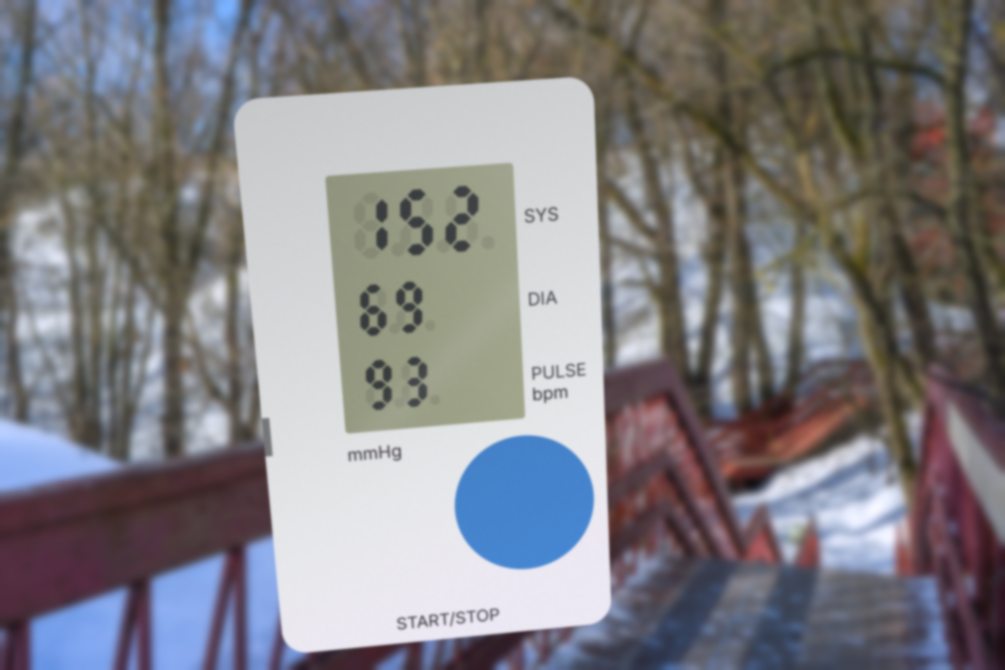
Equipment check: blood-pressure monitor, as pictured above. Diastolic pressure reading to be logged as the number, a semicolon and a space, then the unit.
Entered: 69; mmHg
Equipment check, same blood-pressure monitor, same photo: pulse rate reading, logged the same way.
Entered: 93; bpm
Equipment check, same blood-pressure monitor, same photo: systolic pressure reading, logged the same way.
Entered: 152; mmHg
